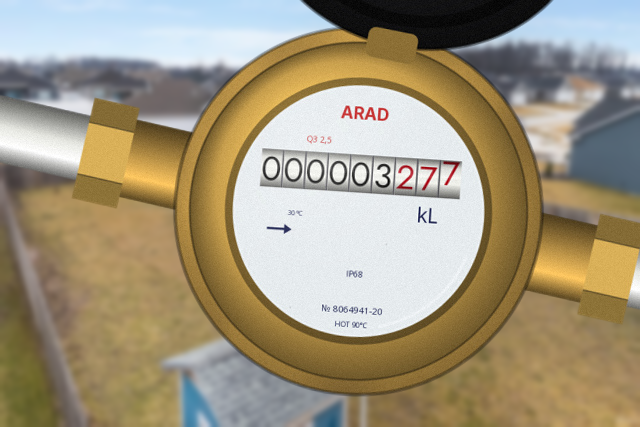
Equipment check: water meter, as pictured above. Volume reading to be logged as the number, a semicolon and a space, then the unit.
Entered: 3.277; kL
